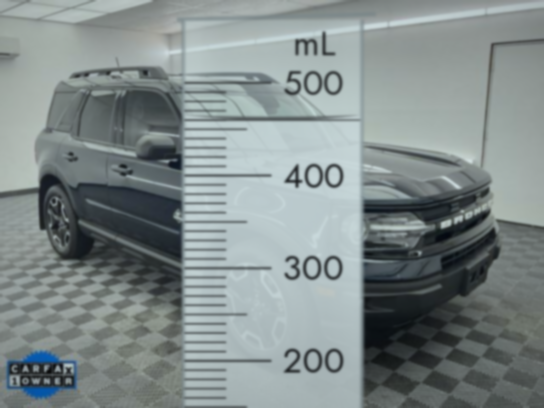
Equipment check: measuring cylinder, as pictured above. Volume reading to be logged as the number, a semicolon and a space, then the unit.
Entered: 460; mL
